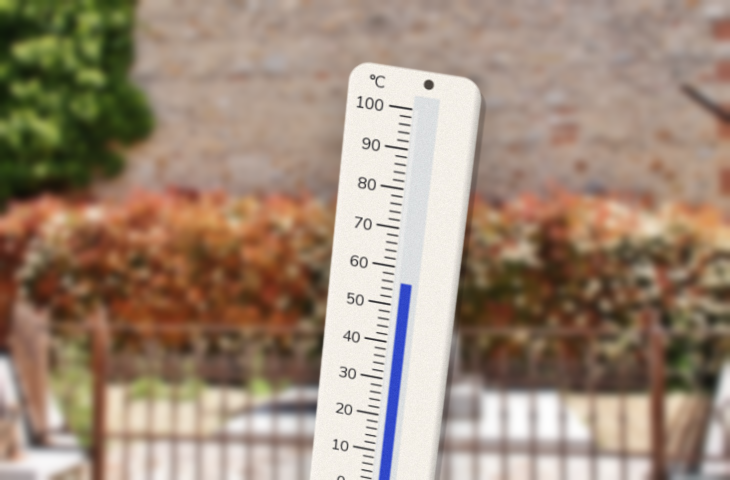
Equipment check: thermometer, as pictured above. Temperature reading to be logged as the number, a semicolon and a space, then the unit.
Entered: 56; °C
